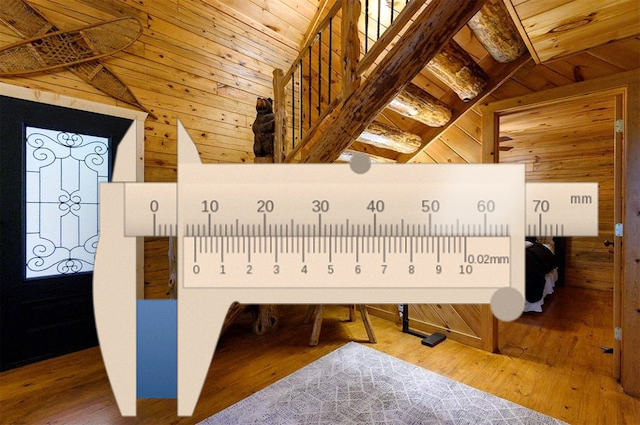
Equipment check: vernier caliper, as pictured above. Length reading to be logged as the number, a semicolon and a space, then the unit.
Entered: 7.4; mm
